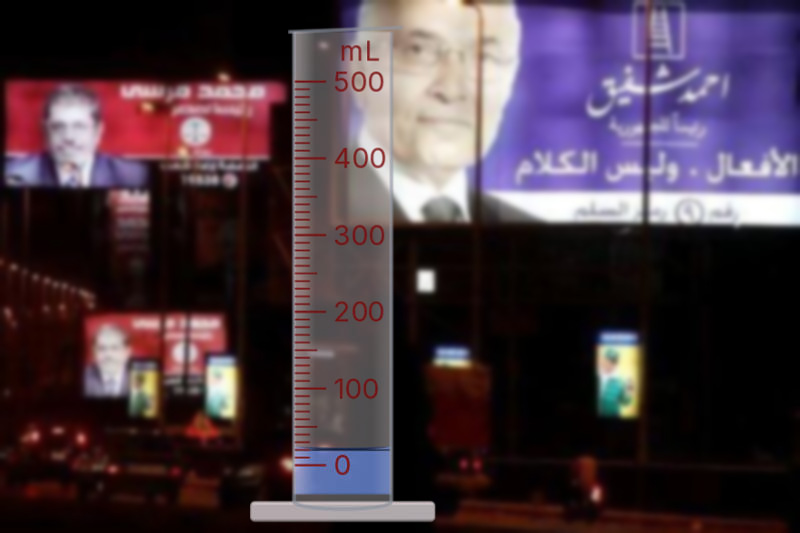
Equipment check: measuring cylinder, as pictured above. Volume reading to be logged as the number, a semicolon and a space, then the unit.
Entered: 20; mL
